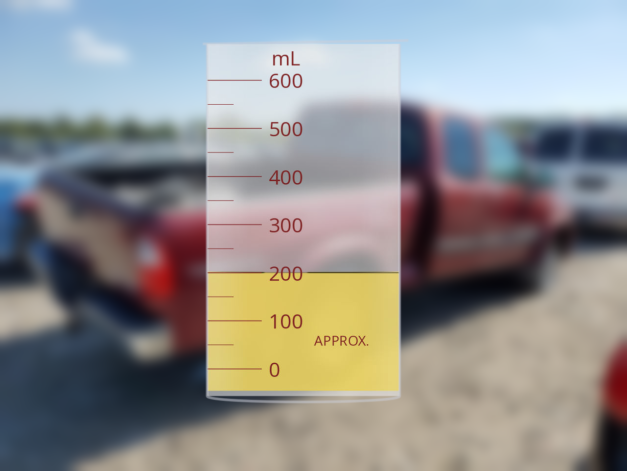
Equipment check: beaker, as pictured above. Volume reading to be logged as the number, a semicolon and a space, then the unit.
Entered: 200; mL
